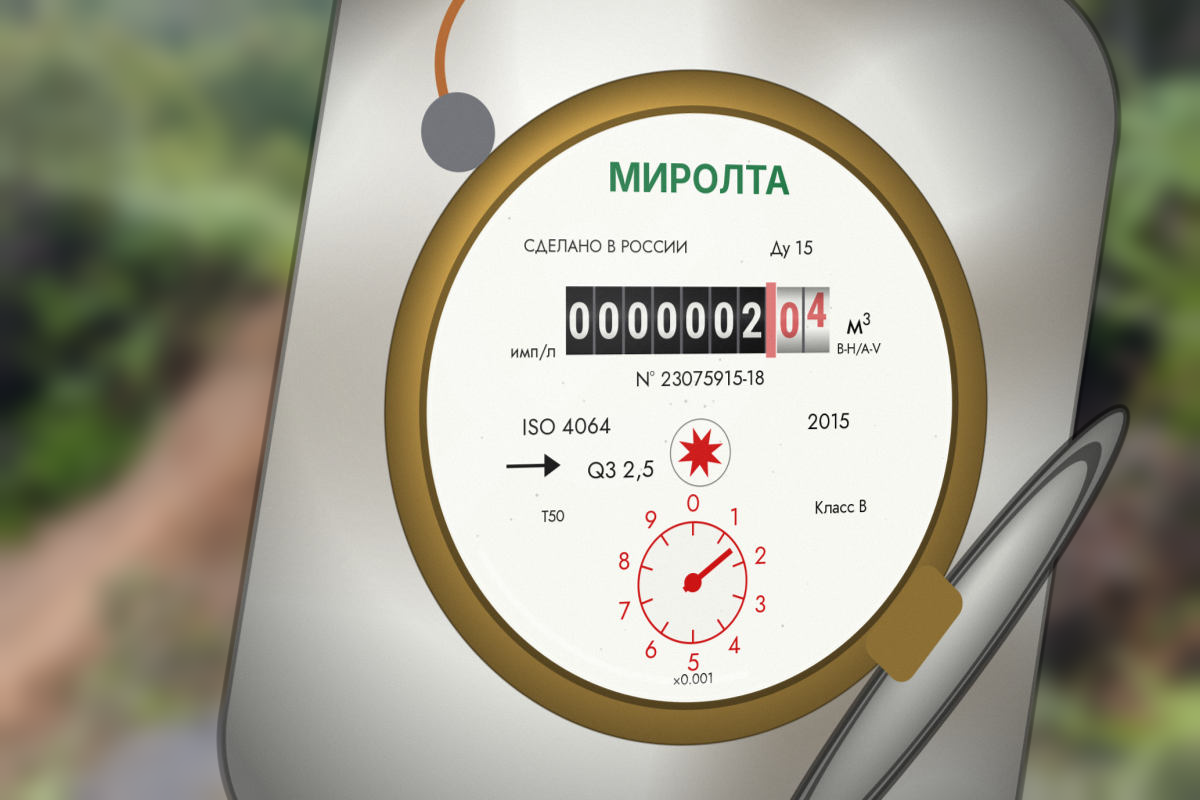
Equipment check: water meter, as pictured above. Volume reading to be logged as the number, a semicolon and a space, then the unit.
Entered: 2.041; m³
